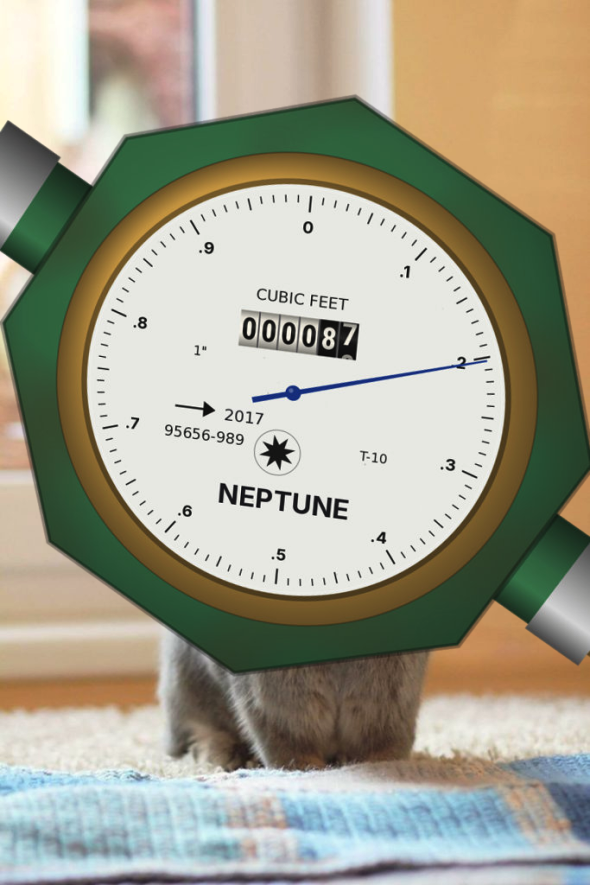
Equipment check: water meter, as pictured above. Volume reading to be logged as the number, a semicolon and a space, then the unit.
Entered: 87.20; ft³
